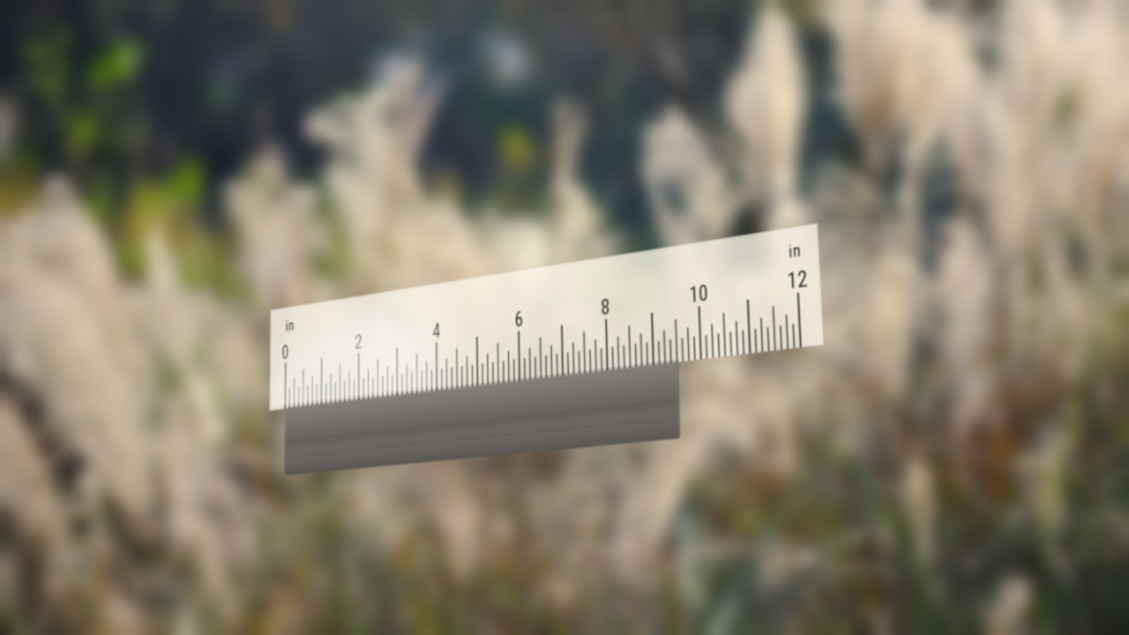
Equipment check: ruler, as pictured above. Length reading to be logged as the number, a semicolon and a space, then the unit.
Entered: 9.5; in
